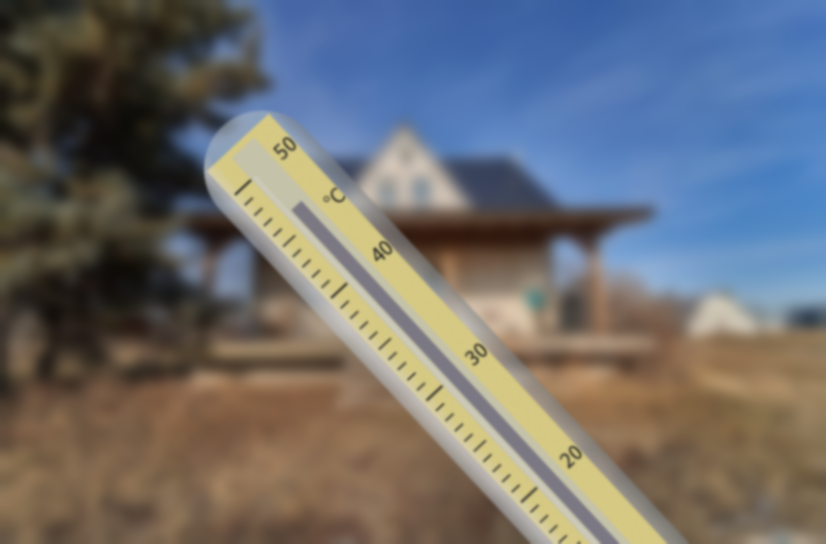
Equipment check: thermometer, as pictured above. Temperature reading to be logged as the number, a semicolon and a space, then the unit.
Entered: 46.5; °C
